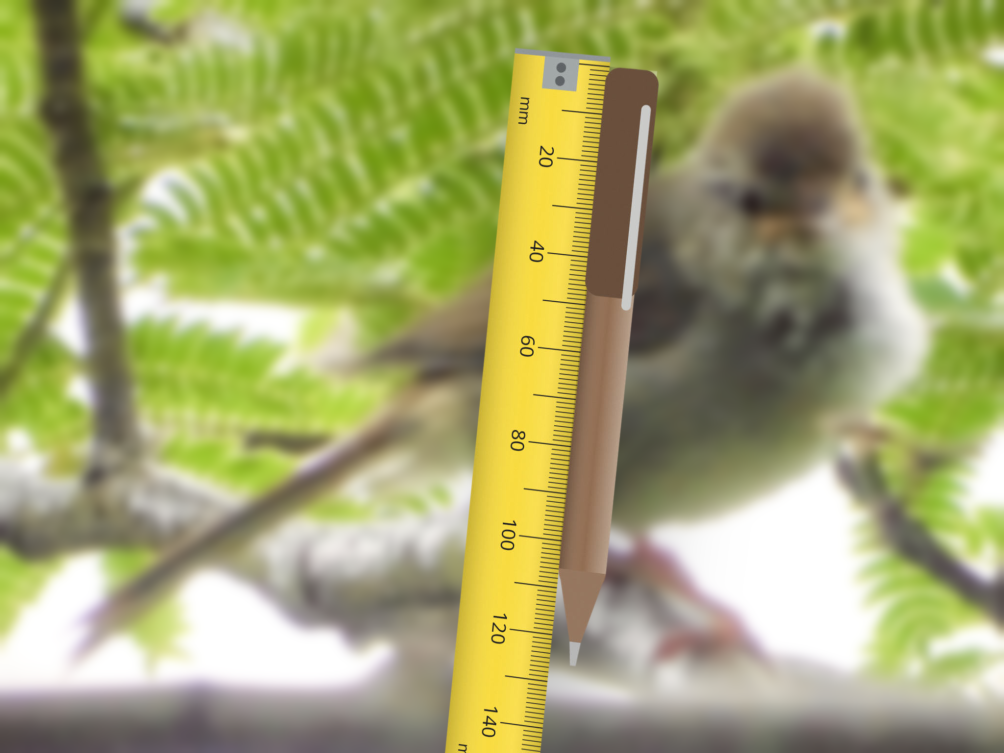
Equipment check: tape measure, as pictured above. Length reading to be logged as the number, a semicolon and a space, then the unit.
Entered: 126; mm
